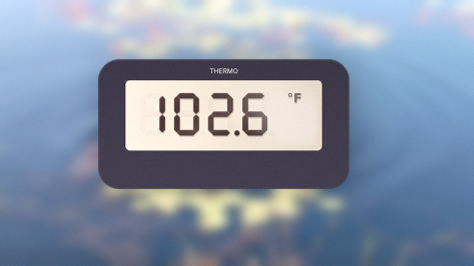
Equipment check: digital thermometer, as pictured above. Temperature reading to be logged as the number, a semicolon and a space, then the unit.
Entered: 102.6; °F
